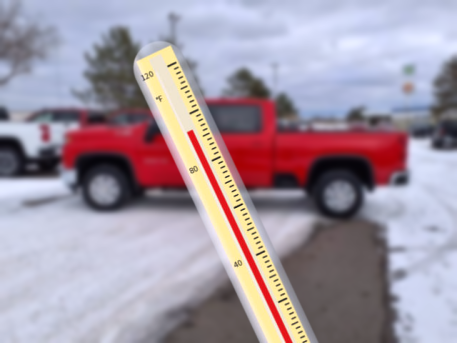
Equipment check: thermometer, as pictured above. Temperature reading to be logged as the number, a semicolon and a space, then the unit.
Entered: 94; °F
